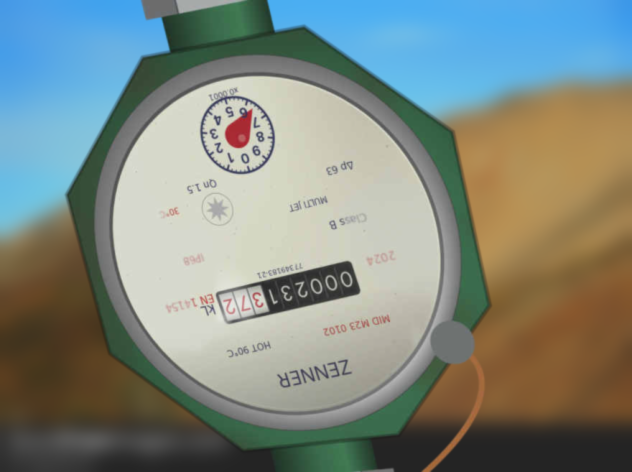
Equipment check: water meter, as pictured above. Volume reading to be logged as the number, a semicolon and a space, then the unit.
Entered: 231.3726; kL
